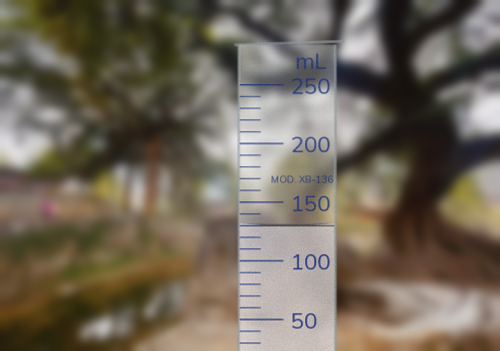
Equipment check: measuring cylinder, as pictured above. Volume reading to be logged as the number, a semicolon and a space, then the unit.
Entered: 130; mL
